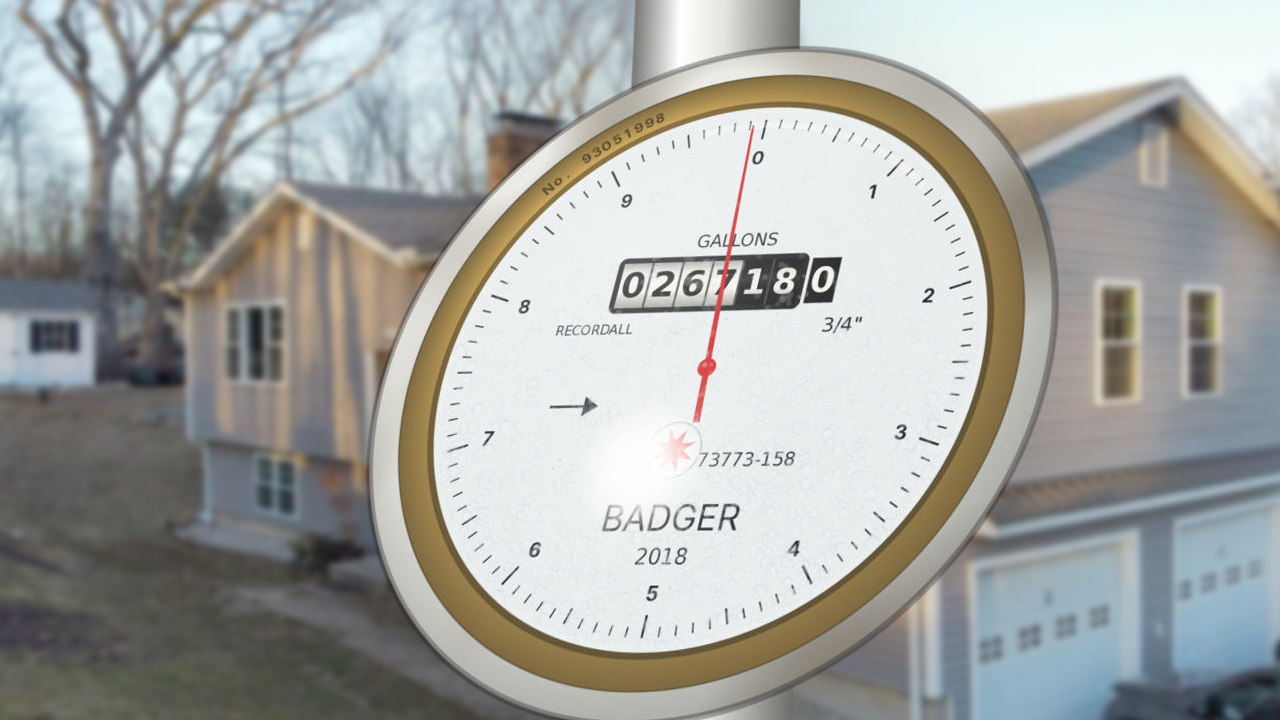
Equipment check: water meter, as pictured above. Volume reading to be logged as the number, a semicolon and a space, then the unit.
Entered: 267179.9; gal
